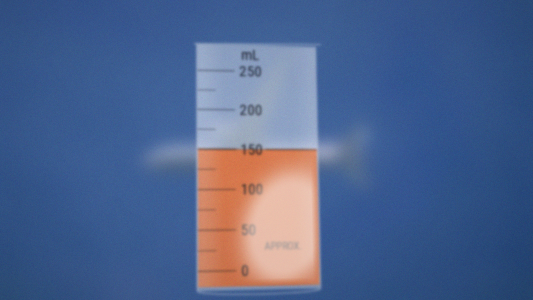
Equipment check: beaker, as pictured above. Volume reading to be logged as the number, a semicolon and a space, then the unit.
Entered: 150; mL
